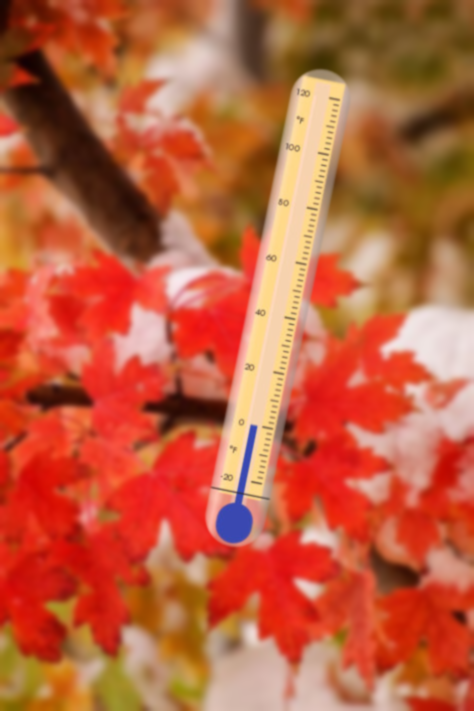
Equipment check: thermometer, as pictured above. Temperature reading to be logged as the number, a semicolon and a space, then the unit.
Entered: 0; °F
